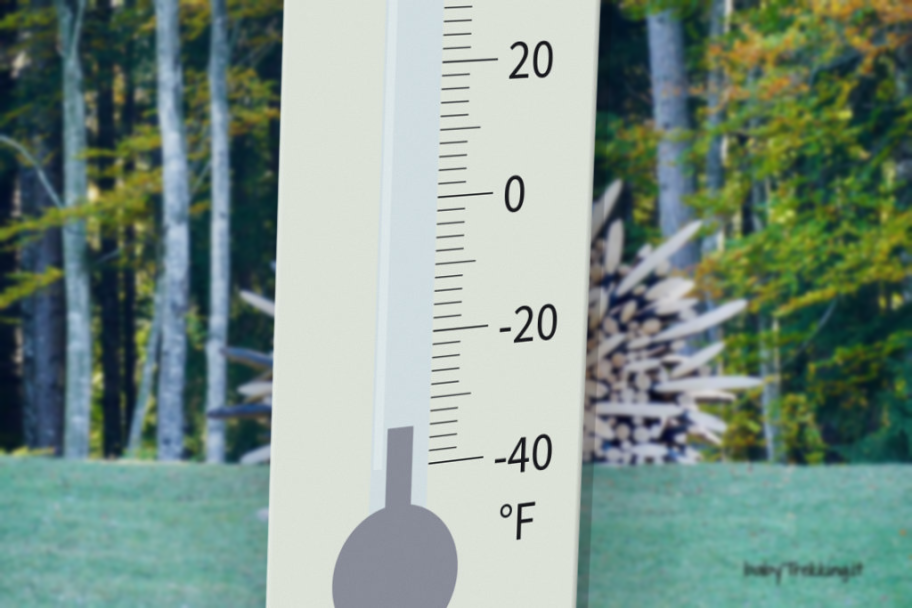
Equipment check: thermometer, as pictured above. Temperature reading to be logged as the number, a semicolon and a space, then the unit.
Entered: -34; °F
